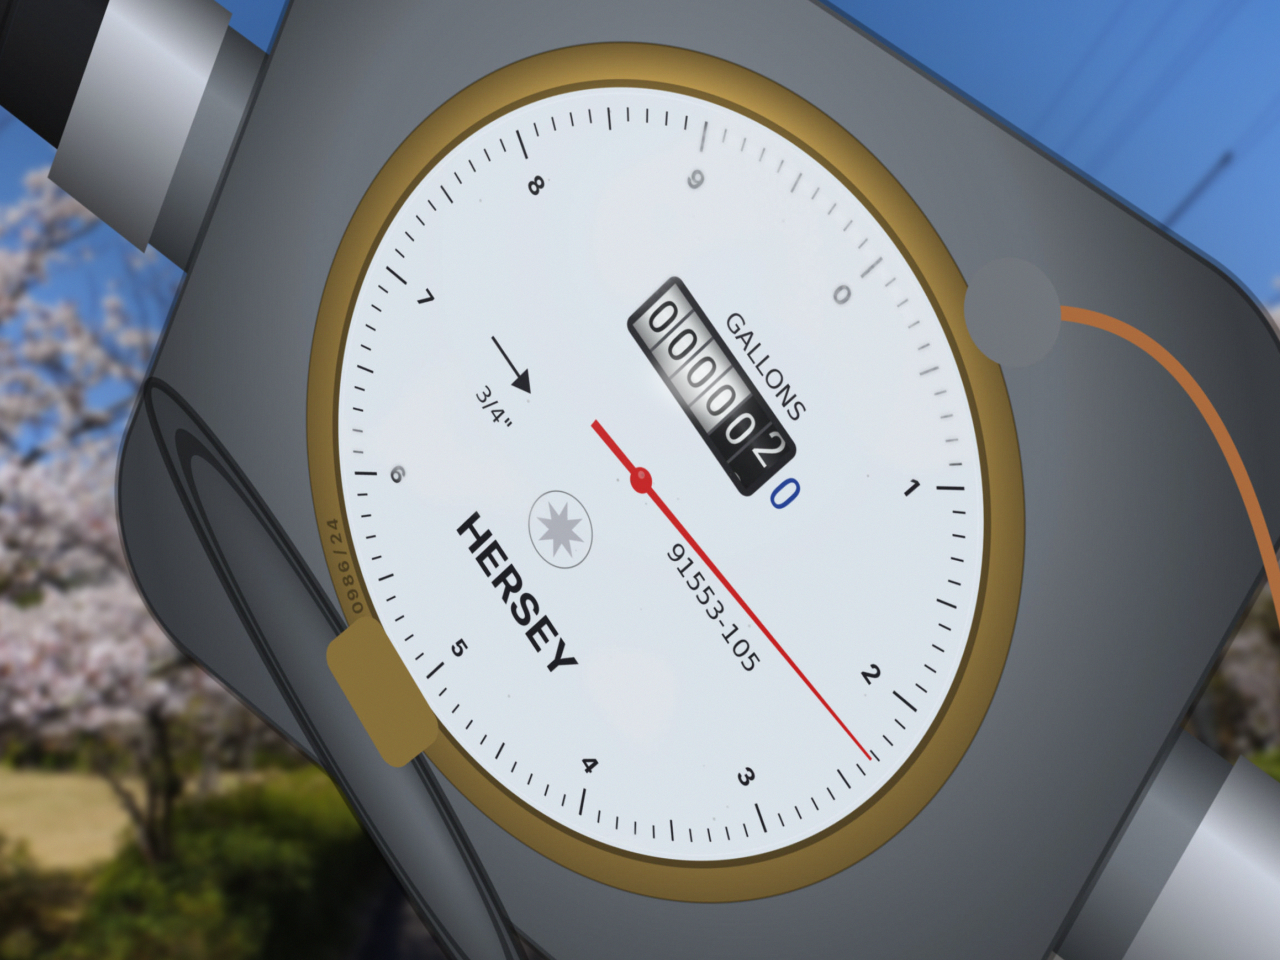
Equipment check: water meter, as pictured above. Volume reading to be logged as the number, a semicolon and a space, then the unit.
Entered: 22.3; gal
